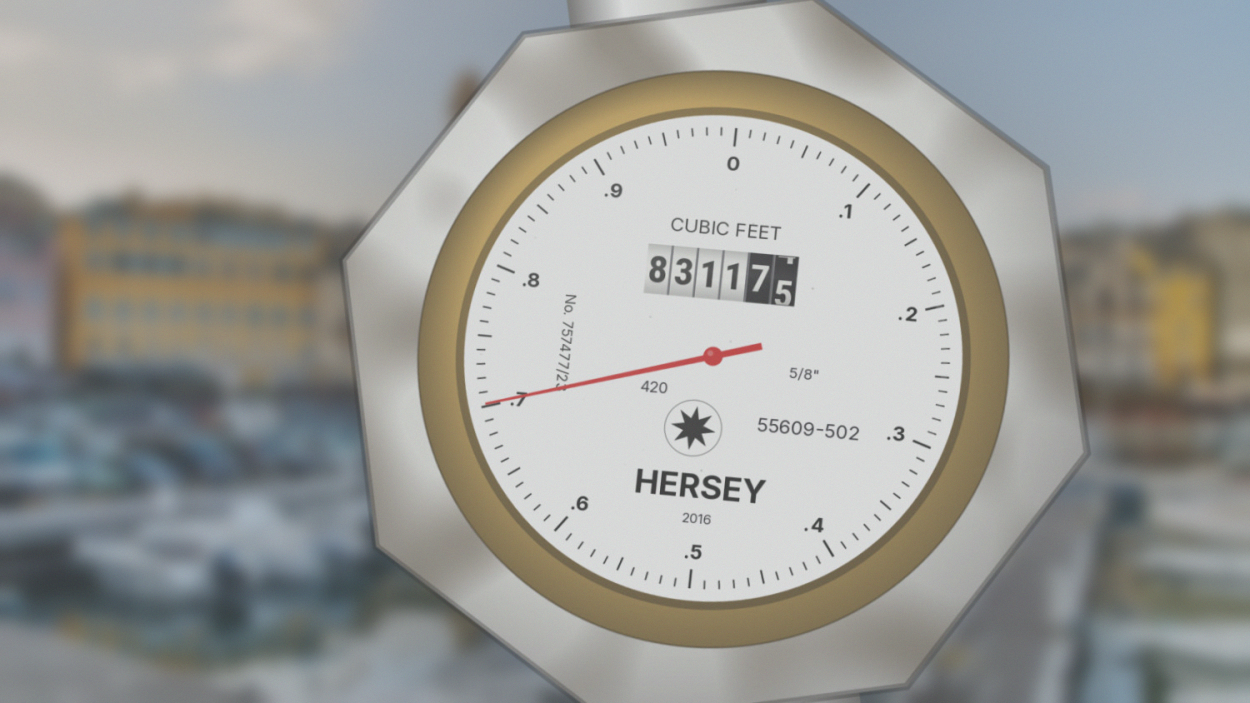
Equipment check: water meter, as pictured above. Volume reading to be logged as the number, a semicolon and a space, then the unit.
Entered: 831174.70; ft³
